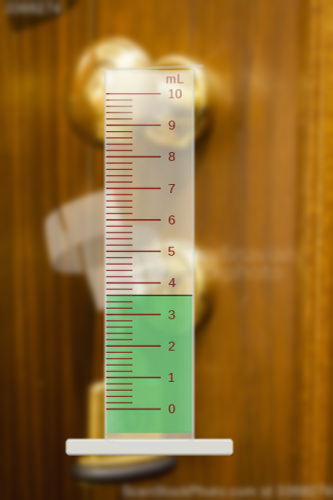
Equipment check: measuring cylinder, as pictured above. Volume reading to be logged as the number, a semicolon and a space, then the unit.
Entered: 3.6; mL
